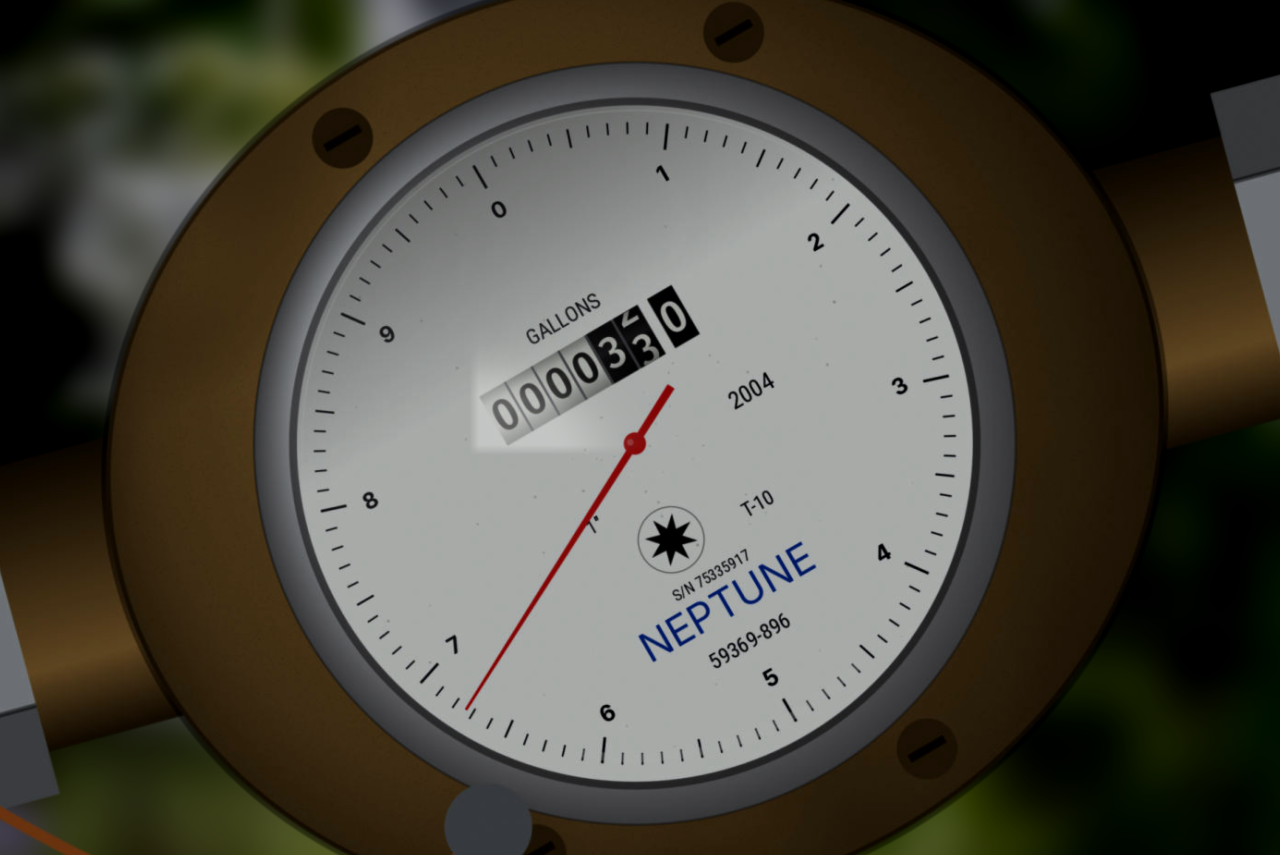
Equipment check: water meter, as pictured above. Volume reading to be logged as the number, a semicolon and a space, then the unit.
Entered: 326.7; gal
